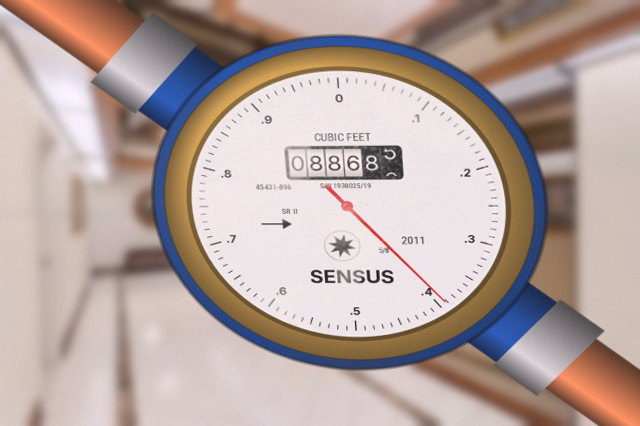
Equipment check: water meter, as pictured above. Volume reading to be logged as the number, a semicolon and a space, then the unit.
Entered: 88685.39; ft³
